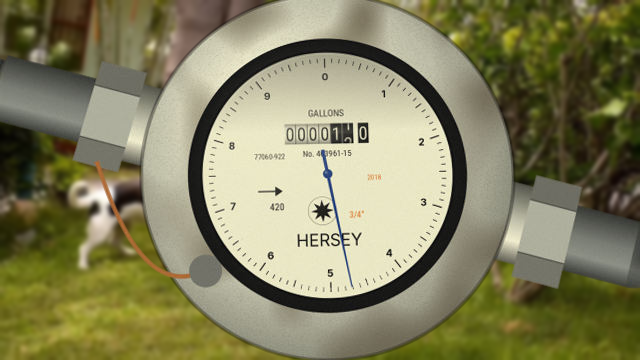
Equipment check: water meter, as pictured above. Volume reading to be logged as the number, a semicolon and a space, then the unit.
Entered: 114.7; gal
